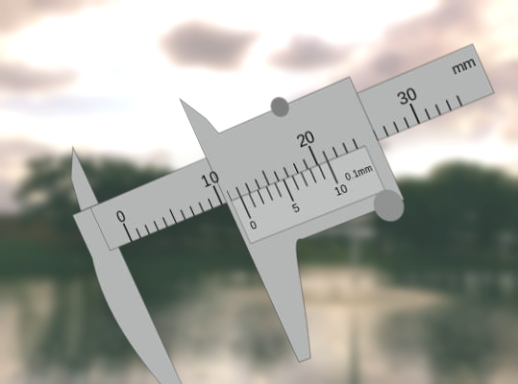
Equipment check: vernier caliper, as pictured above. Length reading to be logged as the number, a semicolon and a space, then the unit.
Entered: 12.0; mm
